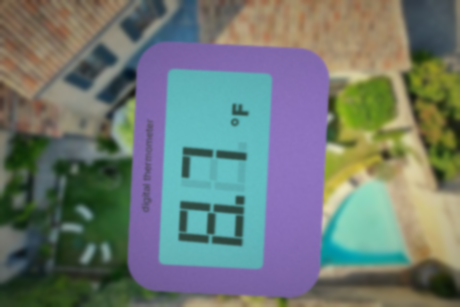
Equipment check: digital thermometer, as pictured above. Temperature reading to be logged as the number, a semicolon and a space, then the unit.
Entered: 8.7; °F
